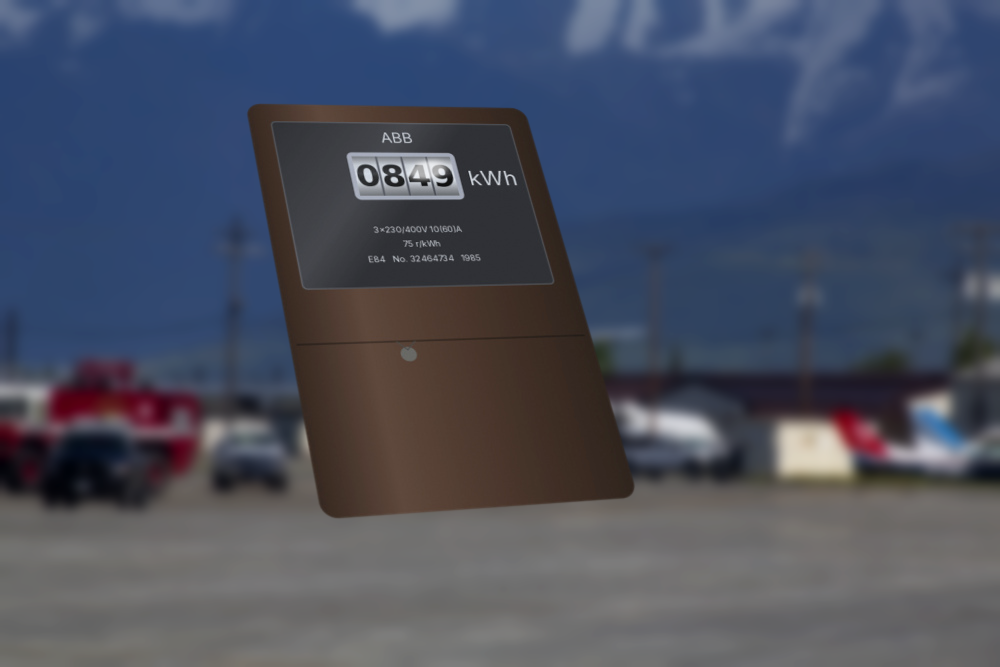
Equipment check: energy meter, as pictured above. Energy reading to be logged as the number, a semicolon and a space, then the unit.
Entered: 849; kWh
